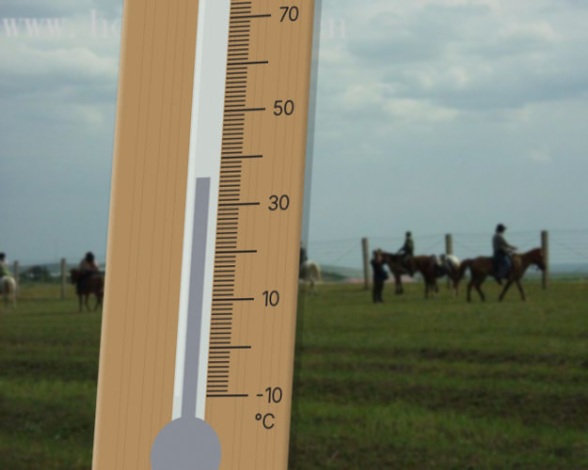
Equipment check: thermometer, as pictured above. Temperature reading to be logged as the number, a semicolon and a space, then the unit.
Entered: 36; °C
